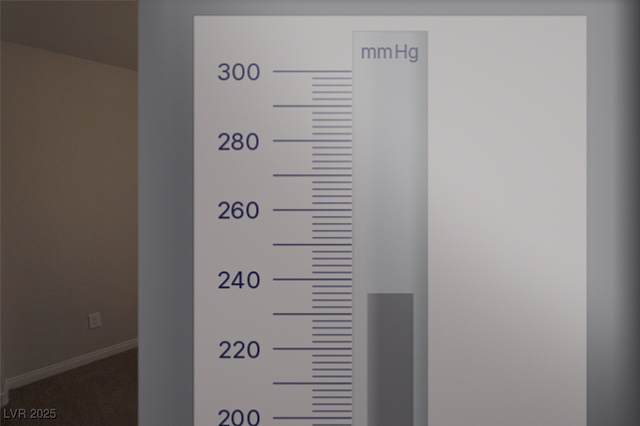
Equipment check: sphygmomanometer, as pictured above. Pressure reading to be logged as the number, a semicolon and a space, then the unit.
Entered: 236; mmHg
